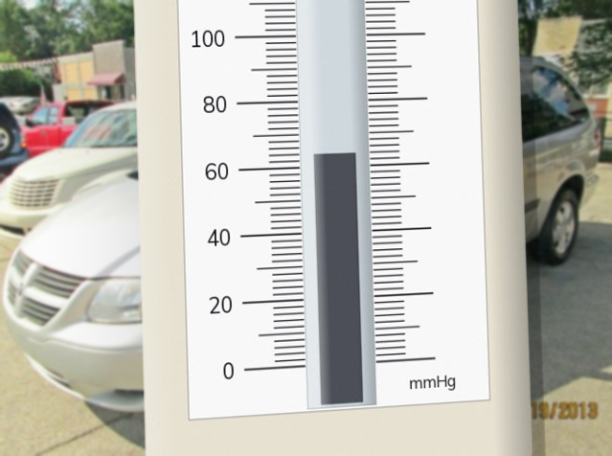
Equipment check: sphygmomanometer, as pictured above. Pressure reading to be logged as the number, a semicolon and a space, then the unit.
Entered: 64; mmHg
